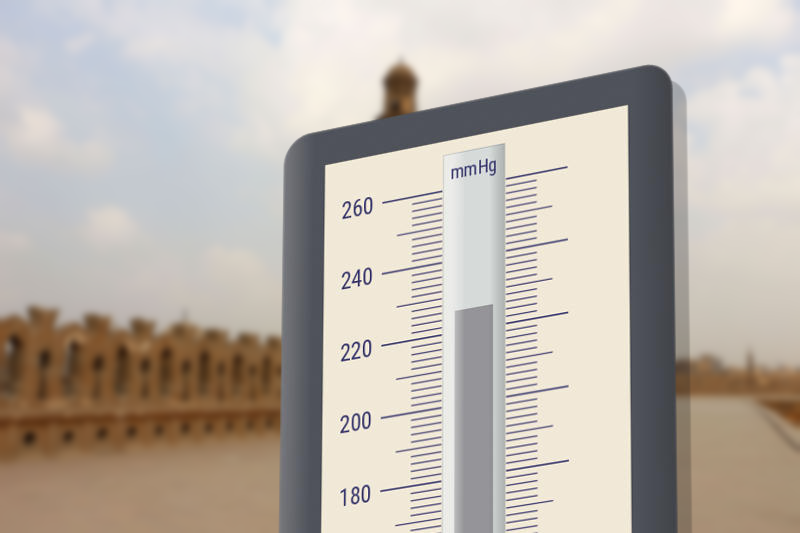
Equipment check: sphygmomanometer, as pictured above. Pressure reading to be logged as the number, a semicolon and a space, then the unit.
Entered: 226; mmHg
